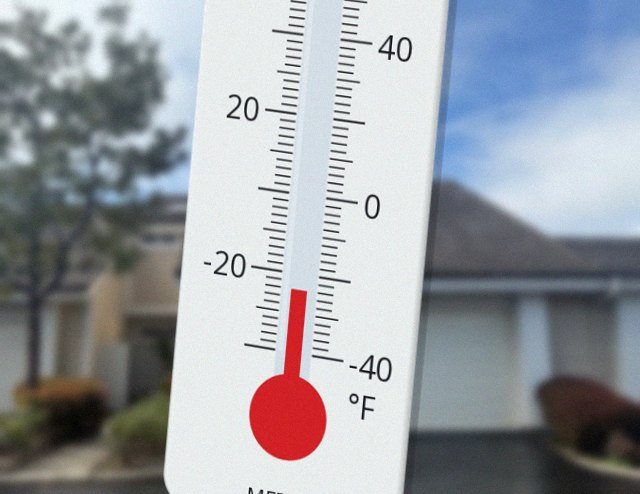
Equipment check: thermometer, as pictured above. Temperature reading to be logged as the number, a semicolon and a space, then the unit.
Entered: -24; °F
